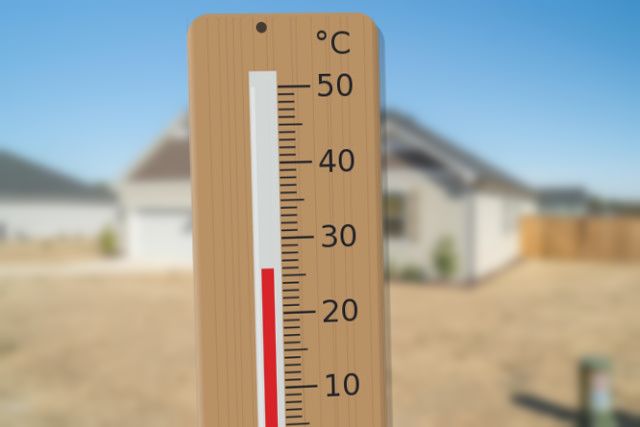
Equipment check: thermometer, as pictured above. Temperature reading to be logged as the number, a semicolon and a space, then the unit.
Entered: 26; °C
